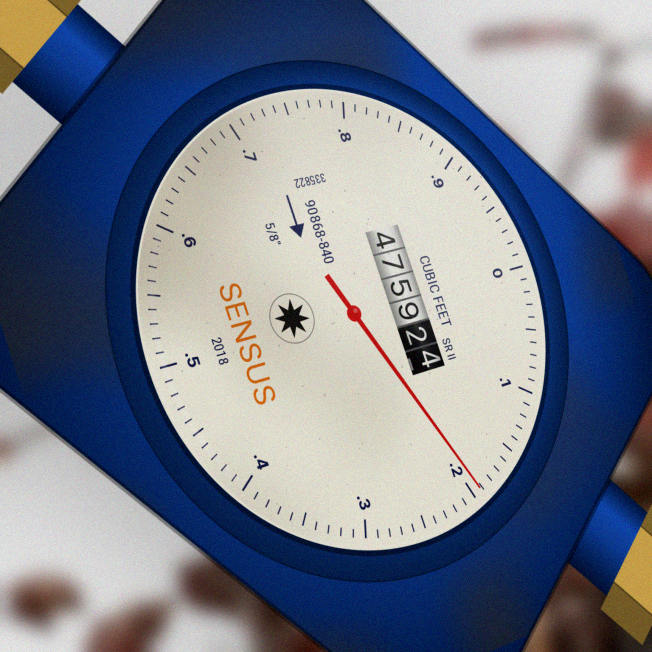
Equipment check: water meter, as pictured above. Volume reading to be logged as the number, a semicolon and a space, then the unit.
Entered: 475924.19; ft³
